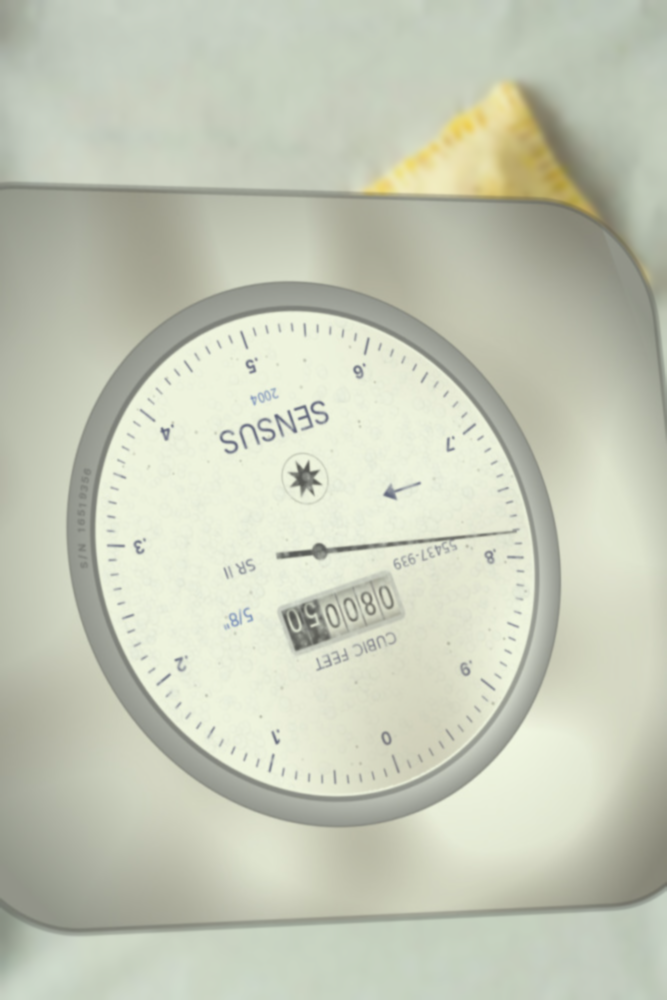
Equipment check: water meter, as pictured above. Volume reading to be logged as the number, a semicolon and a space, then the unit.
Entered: 80049.78; ft³
